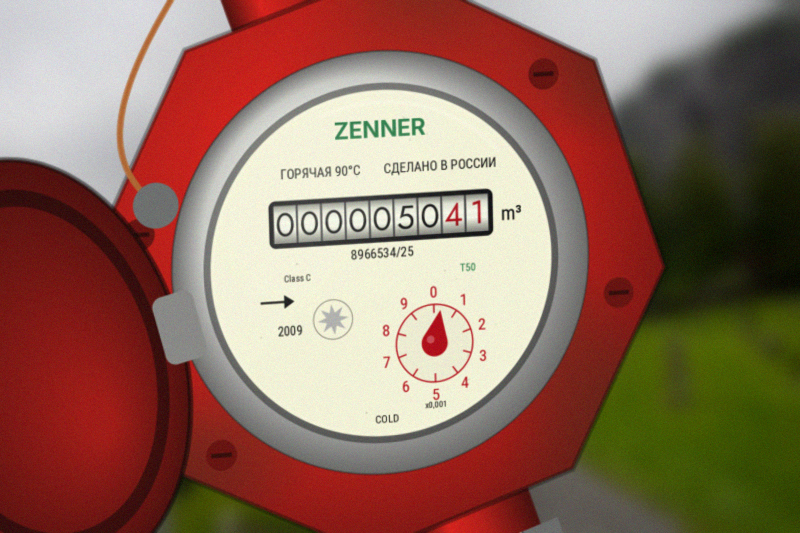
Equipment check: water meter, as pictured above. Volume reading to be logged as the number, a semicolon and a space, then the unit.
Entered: 50.410; m³
